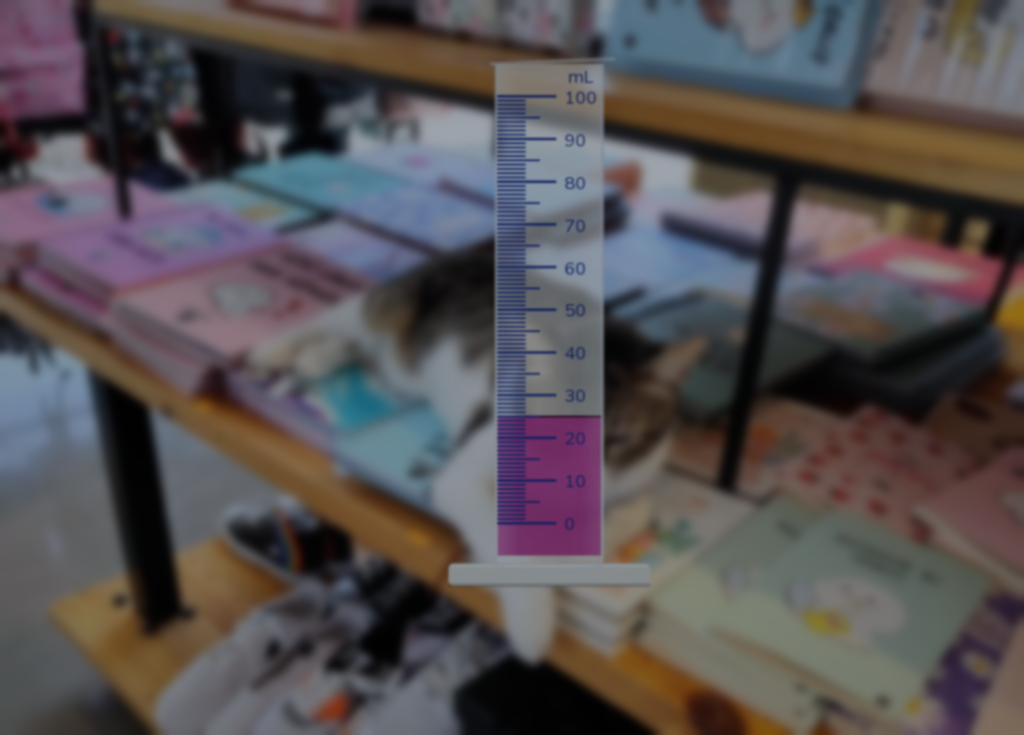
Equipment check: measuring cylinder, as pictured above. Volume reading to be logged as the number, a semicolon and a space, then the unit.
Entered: 25; mL
